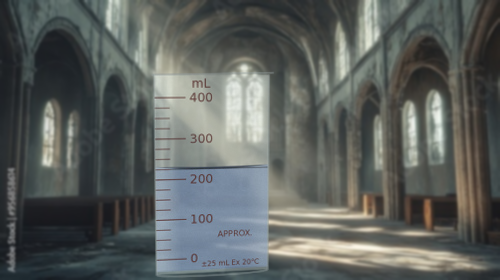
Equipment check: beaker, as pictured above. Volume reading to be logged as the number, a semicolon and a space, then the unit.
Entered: 225; mL
